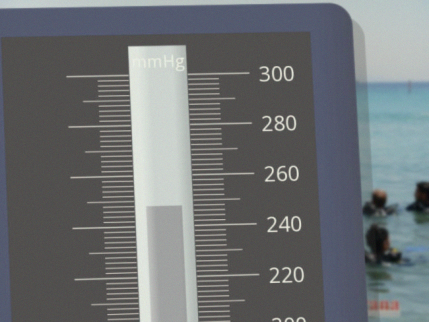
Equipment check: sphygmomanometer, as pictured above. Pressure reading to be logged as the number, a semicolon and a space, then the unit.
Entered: 248; mmHg
